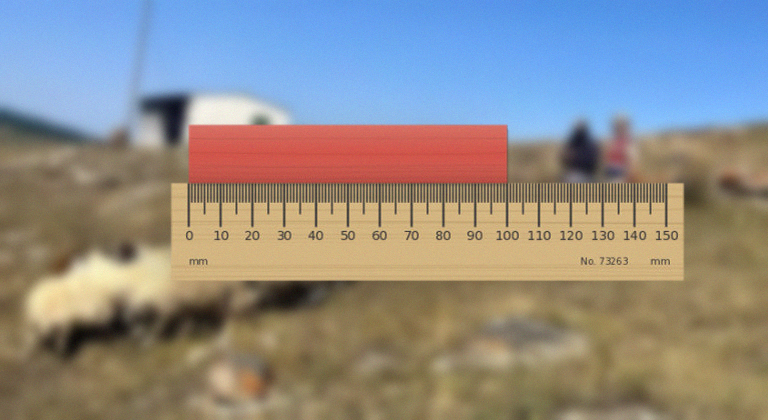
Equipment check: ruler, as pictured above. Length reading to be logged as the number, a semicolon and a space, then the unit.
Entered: 100; mm
